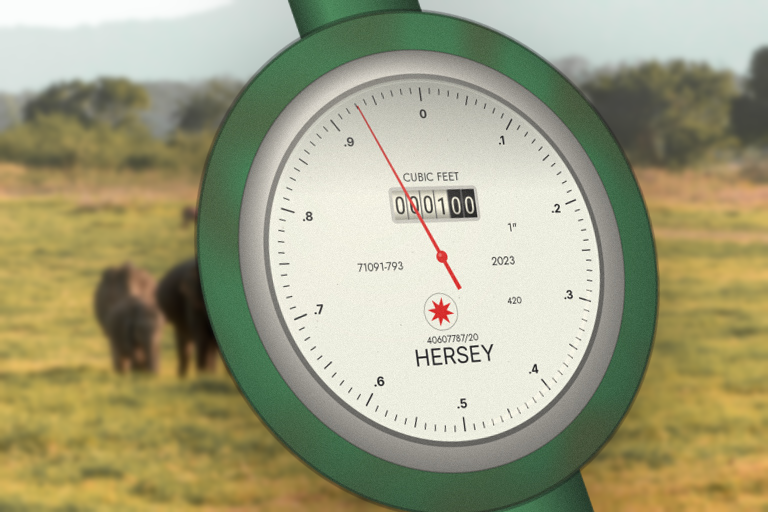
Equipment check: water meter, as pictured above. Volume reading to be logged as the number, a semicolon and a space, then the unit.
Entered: 99.93; ft³
